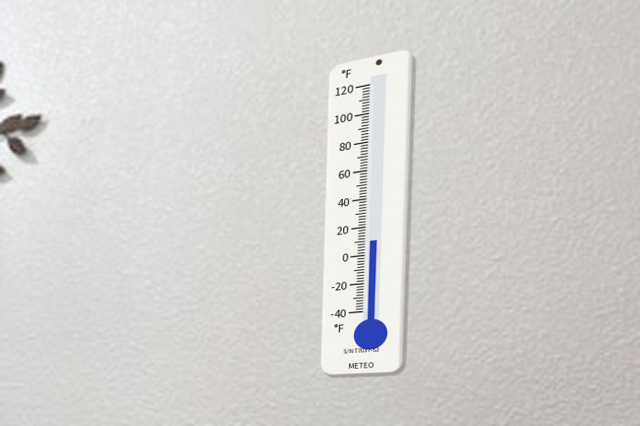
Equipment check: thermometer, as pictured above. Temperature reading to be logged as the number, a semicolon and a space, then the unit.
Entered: 10; °F
